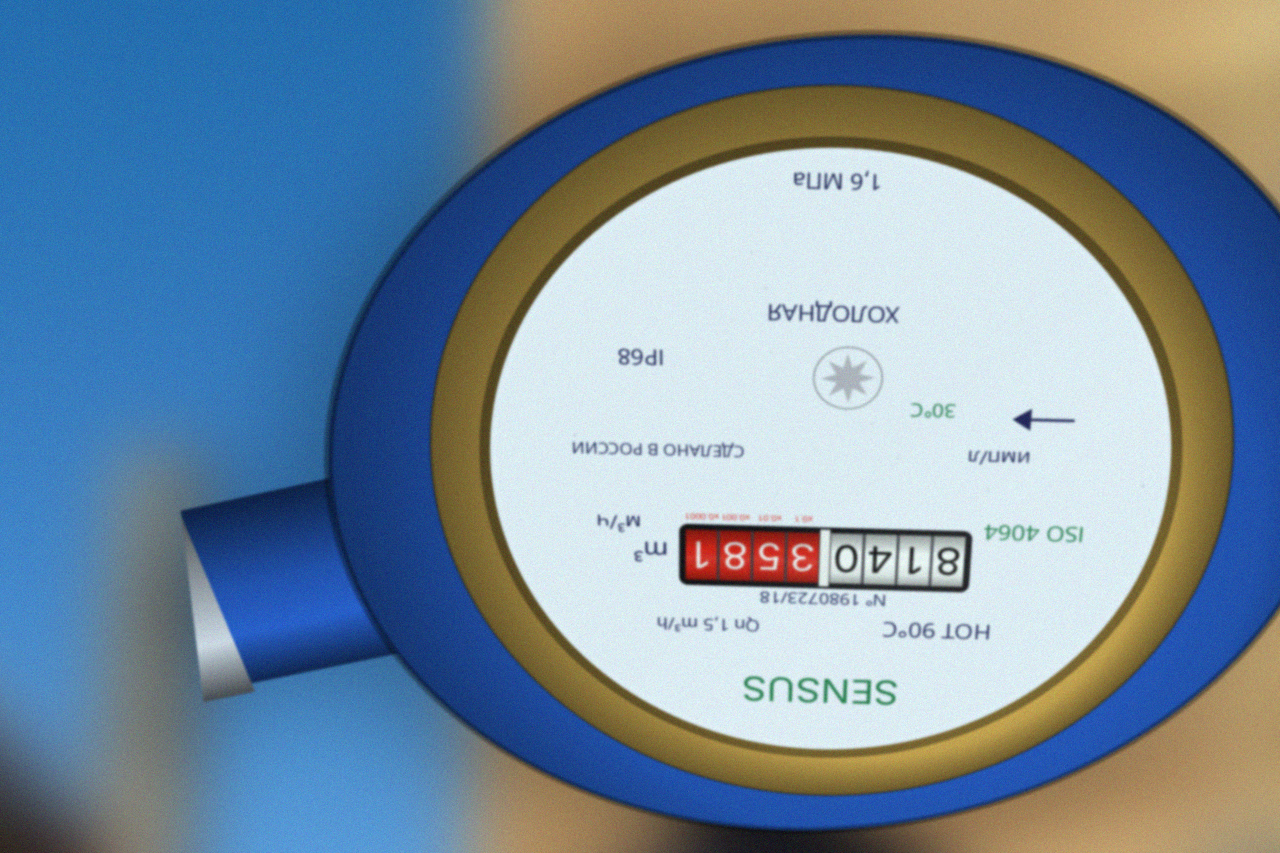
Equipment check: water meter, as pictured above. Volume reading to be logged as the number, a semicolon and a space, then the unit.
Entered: 8140.3581; m³
